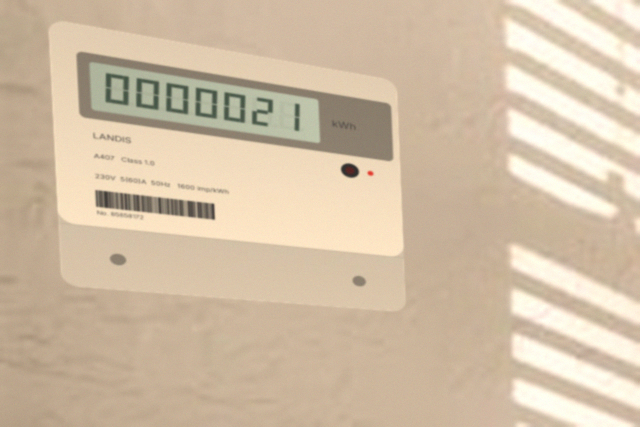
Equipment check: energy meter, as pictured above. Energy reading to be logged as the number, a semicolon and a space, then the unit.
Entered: 21; kWh
